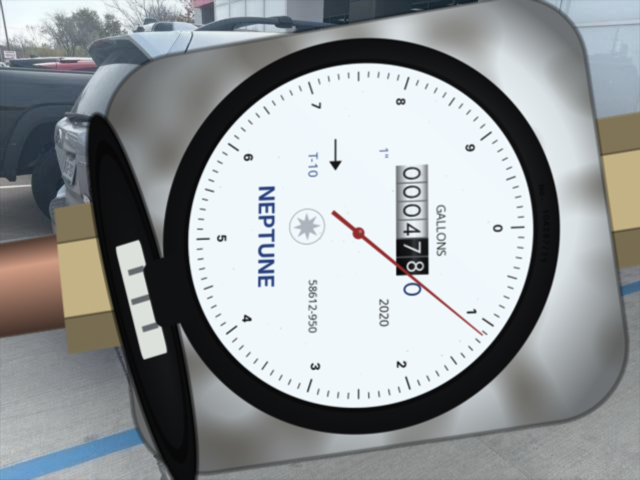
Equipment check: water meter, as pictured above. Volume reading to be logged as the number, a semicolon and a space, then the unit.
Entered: 4781.1; gal
